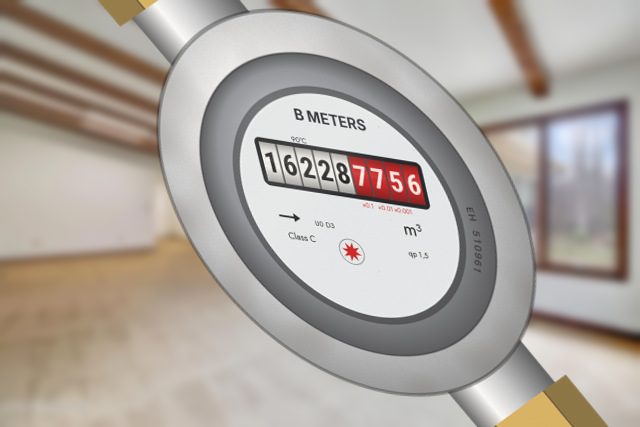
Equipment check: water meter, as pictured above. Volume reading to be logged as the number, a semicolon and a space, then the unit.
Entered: 16228.7756; m³
